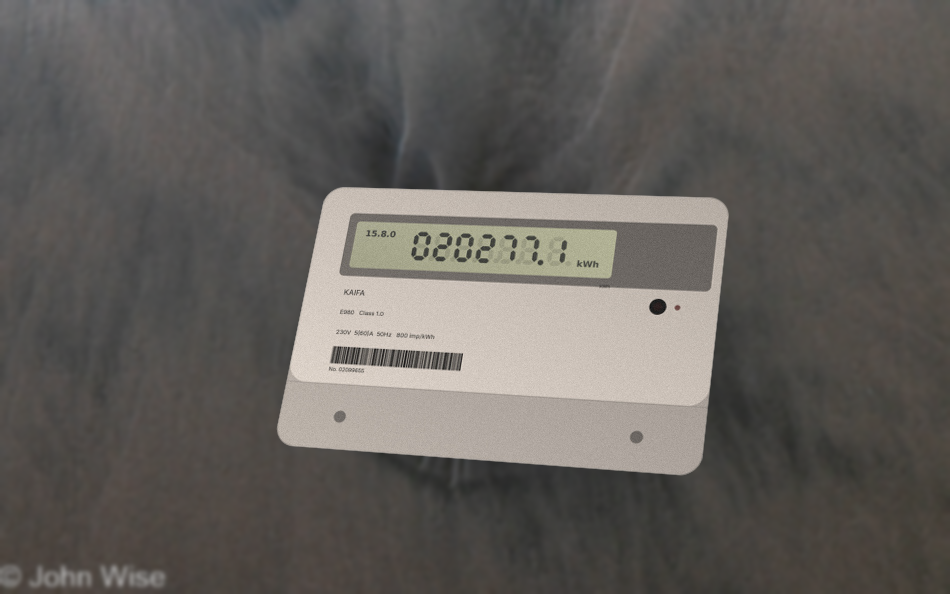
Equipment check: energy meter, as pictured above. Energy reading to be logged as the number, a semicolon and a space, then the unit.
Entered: 20277.1; kWh
